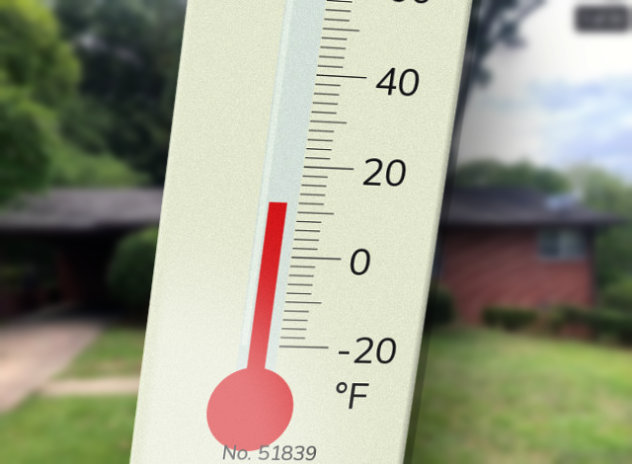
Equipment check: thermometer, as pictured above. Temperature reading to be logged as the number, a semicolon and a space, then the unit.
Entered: 12; °F
